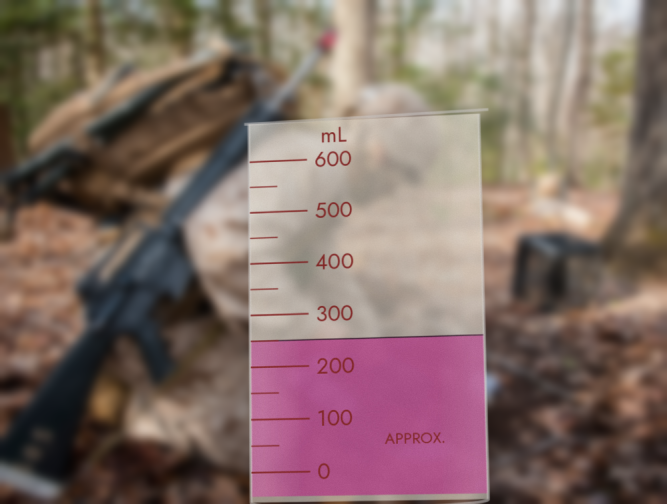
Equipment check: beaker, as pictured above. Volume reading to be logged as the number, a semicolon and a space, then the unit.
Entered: 250; mL
